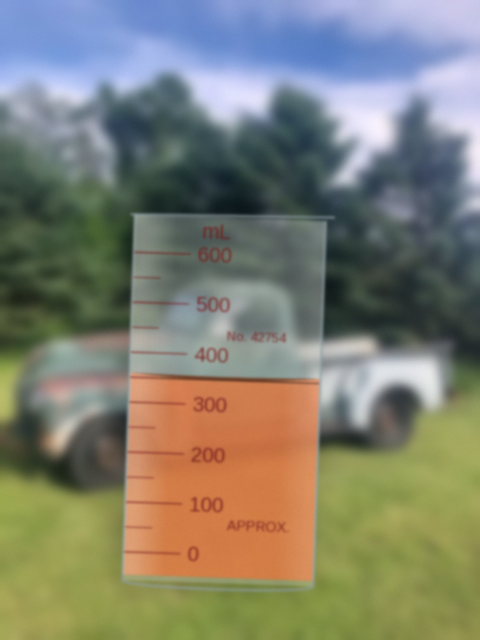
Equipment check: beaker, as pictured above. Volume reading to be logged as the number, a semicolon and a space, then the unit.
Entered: 350; mL
